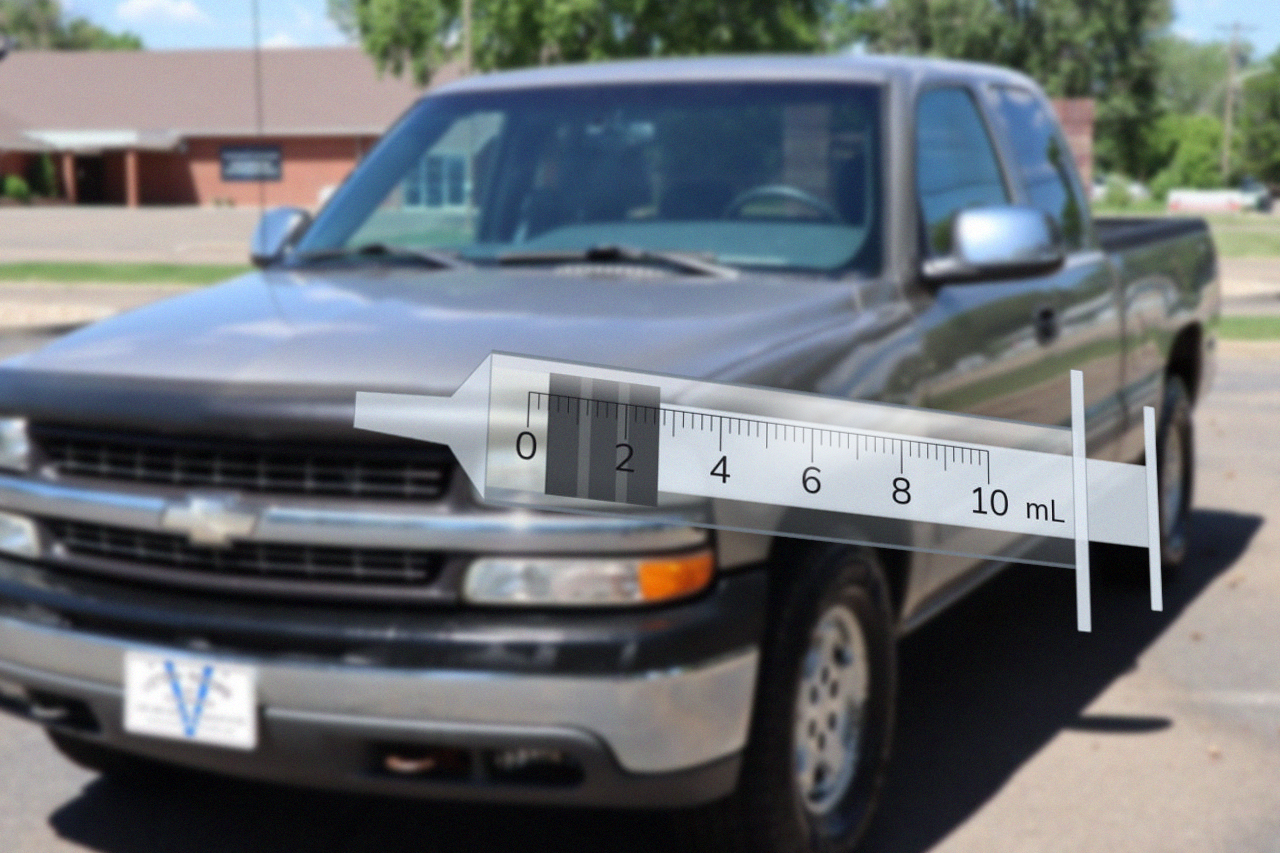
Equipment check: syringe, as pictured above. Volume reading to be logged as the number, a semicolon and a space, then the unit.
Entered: 0.4; mL
